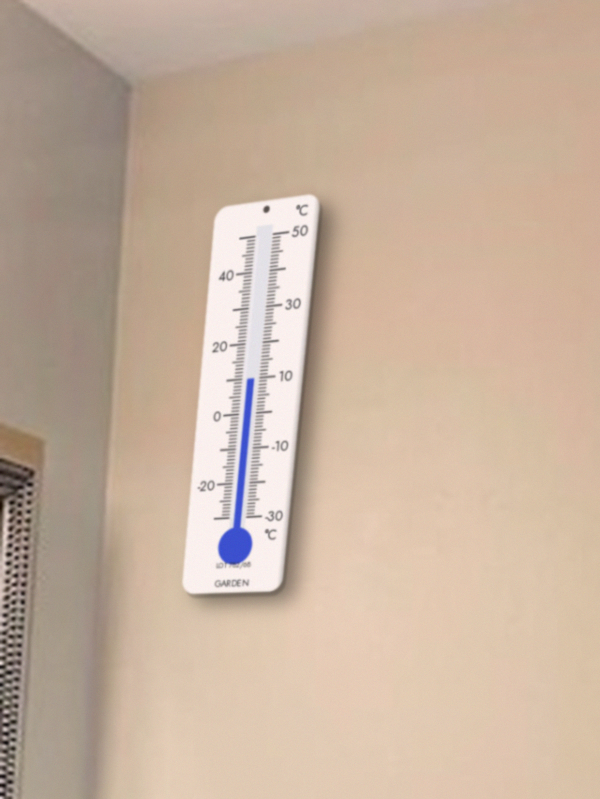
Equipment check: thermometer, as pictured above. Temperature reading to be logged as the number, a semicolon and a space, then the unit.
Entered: 10; °C
